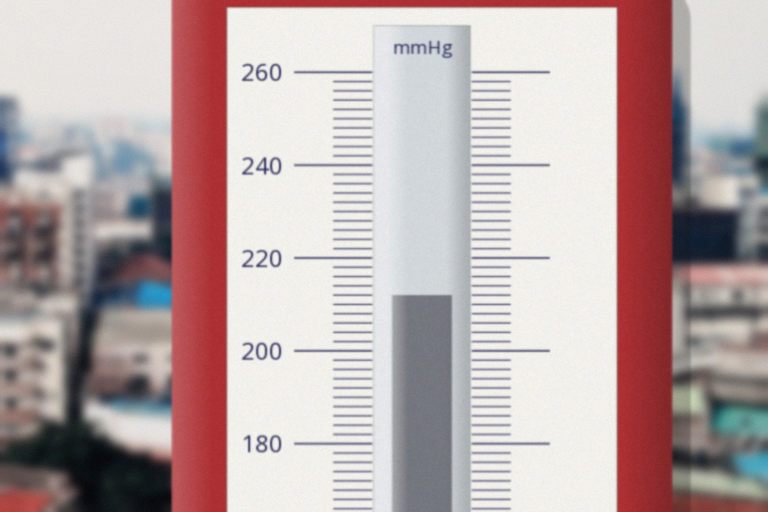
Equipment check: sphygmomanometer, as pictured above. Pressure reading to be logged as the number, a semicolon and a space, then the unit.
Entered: 212; mmHg
